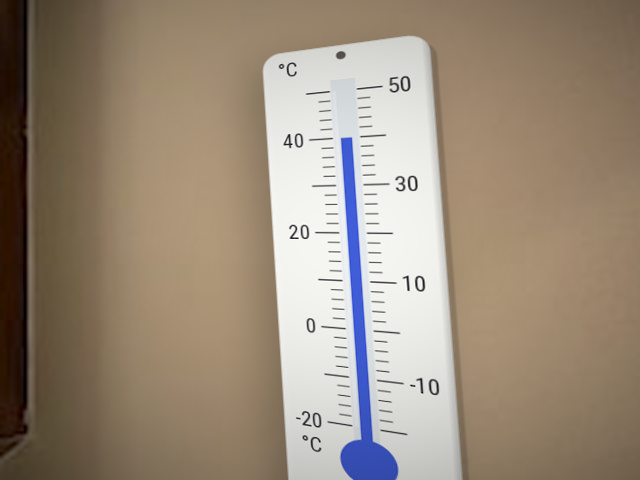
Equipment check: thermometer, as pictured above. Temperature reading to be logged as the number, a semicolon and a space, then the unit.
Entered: 40; °C
